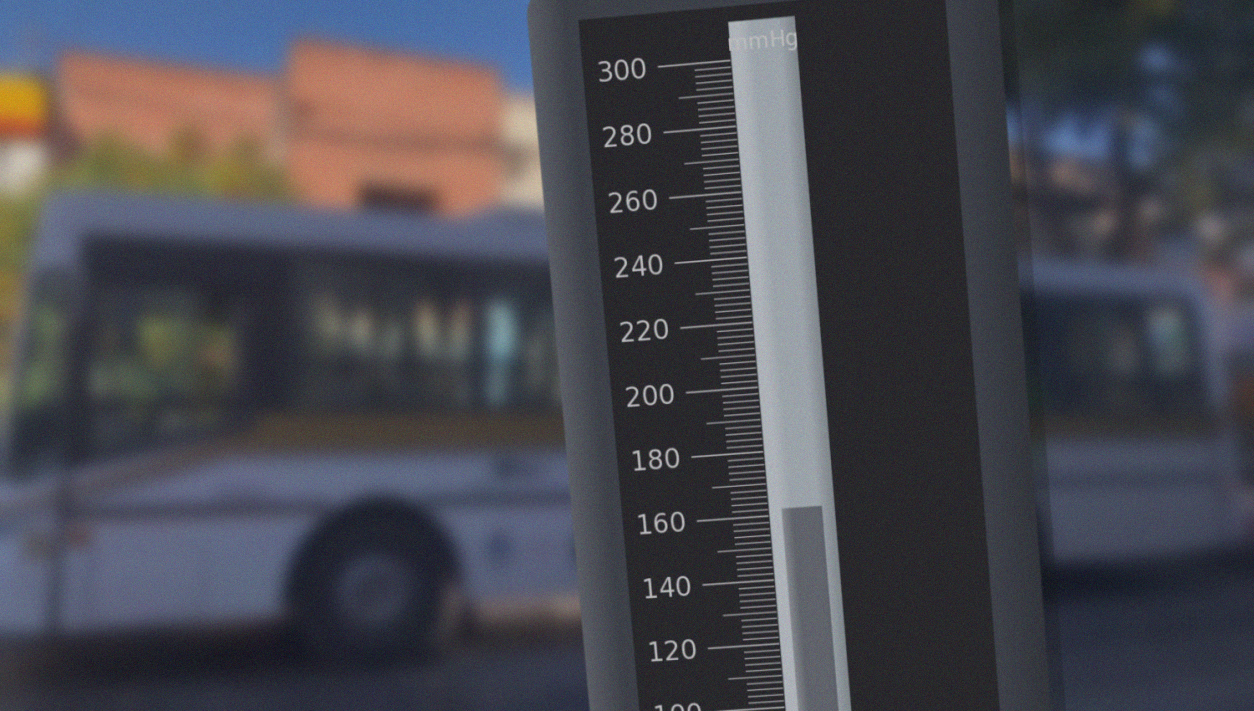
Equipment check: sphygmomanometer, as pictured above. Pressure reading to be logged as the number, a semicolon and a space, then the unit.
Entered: 162; mmHg
